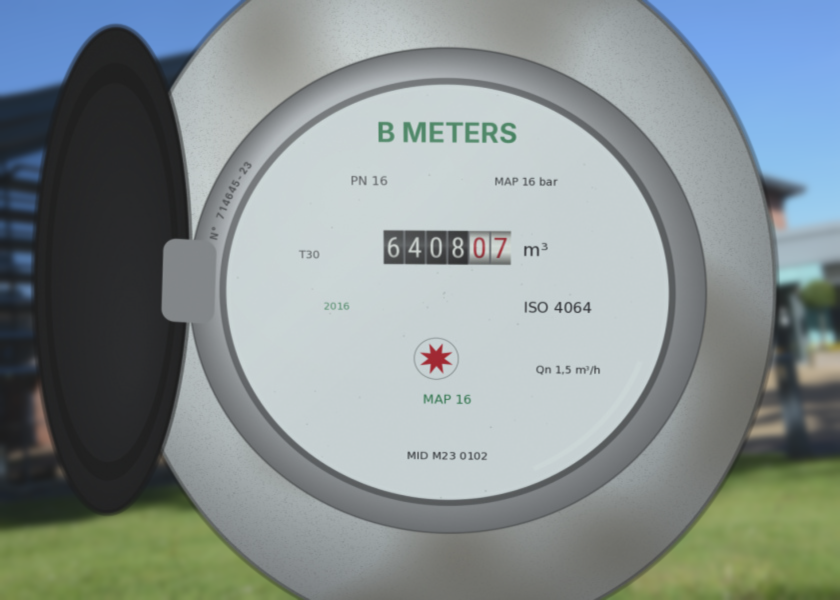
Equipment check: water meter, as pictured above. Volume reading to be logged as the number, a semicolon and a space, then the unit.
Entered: 6408.07; m³
